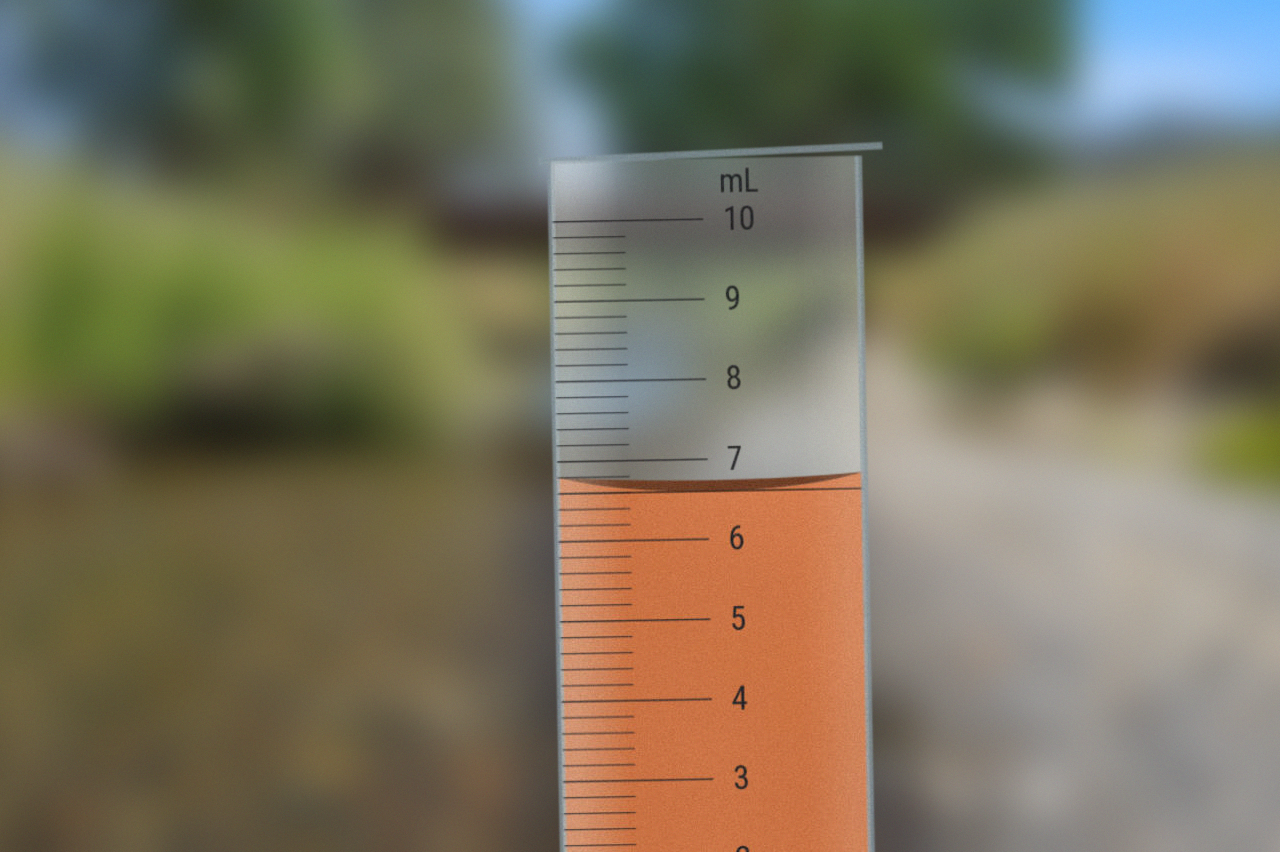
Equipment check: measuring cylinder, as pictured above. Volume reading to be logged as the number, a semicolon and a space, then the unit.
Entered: 6.6; mL
